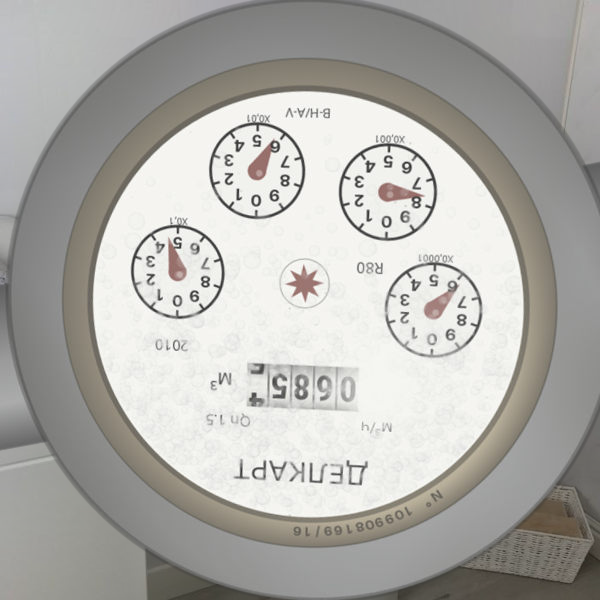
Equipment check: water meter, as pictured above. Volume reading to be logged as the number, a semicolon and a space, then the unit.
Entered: 6854.4576; m³
